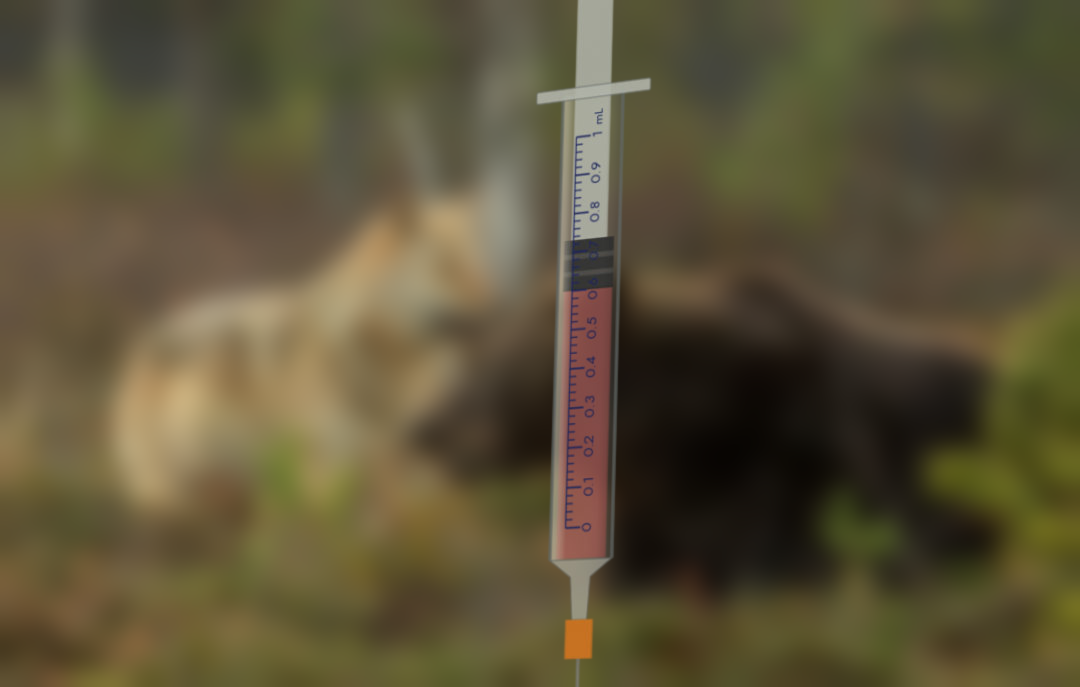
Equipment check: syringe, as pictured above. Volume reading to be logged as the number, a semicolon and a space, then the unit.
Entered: 0.6; mL
